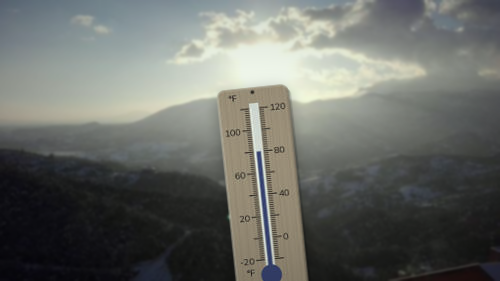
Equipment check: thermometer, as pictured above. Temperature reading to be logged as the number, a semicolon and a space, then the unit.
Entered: 80; °F
